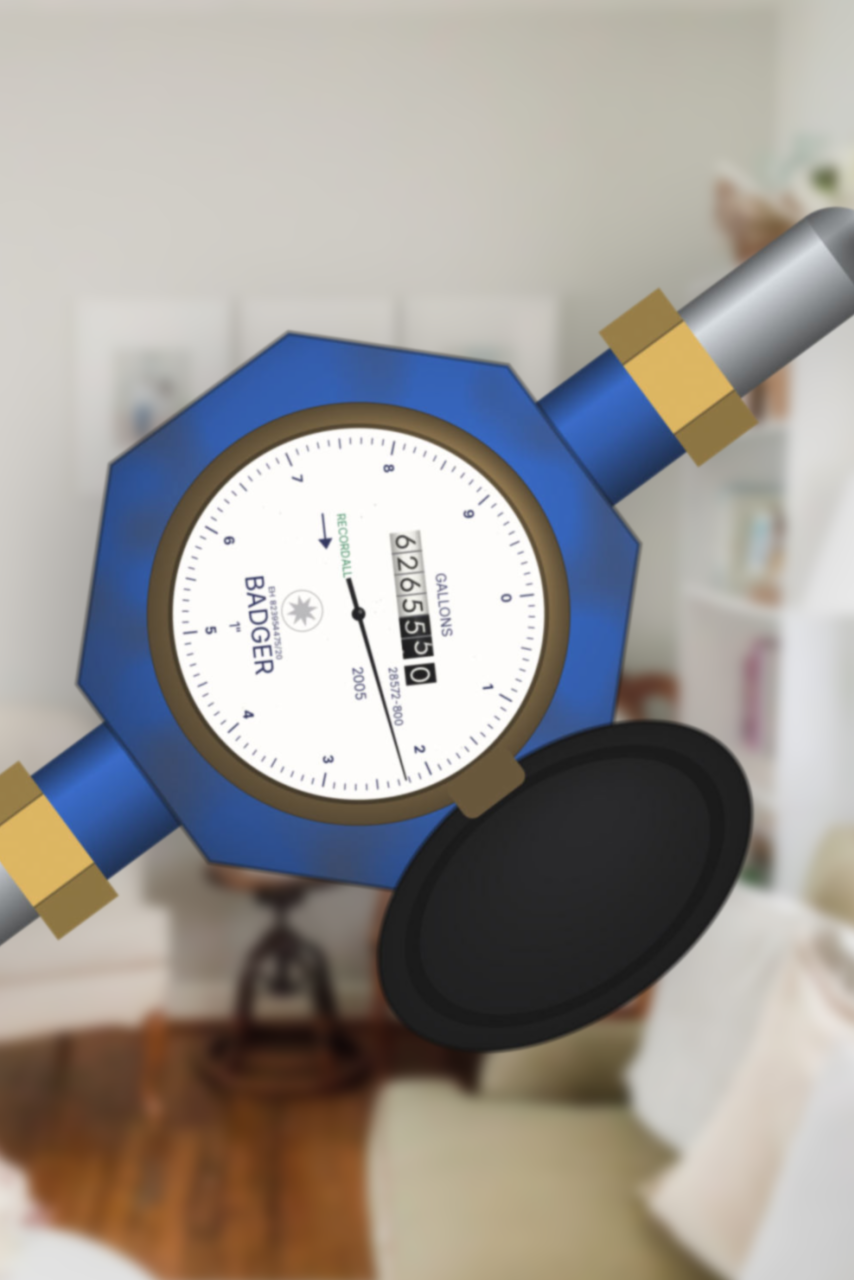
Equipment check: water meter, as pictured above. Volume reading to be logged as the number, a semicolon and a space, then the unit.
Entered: 6265552.2; gal
